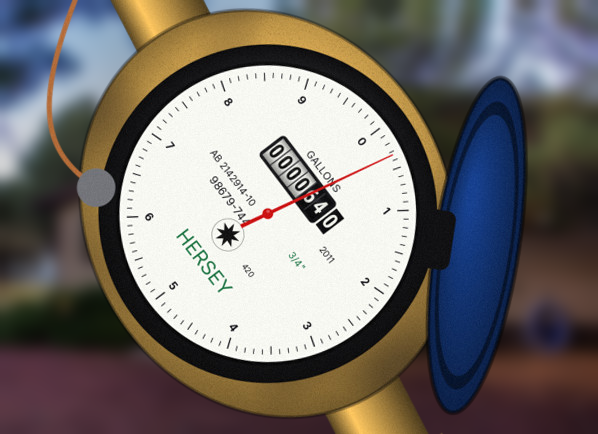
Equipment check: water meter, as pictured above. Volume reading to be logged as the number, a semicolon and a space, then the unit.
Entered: 640.3; gal
